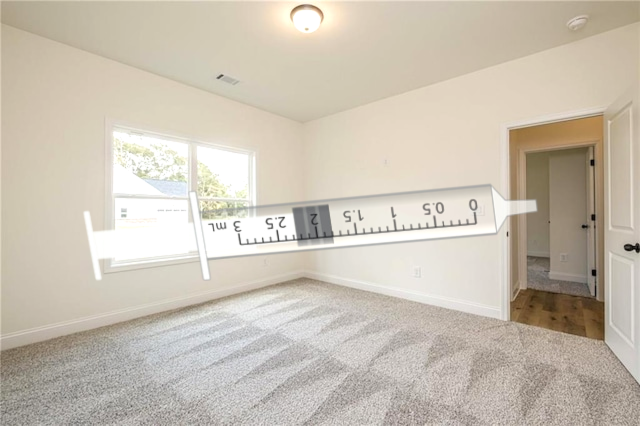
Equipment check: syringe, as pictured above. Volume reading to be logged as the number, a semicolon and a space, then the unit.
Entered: 1.8; mL
